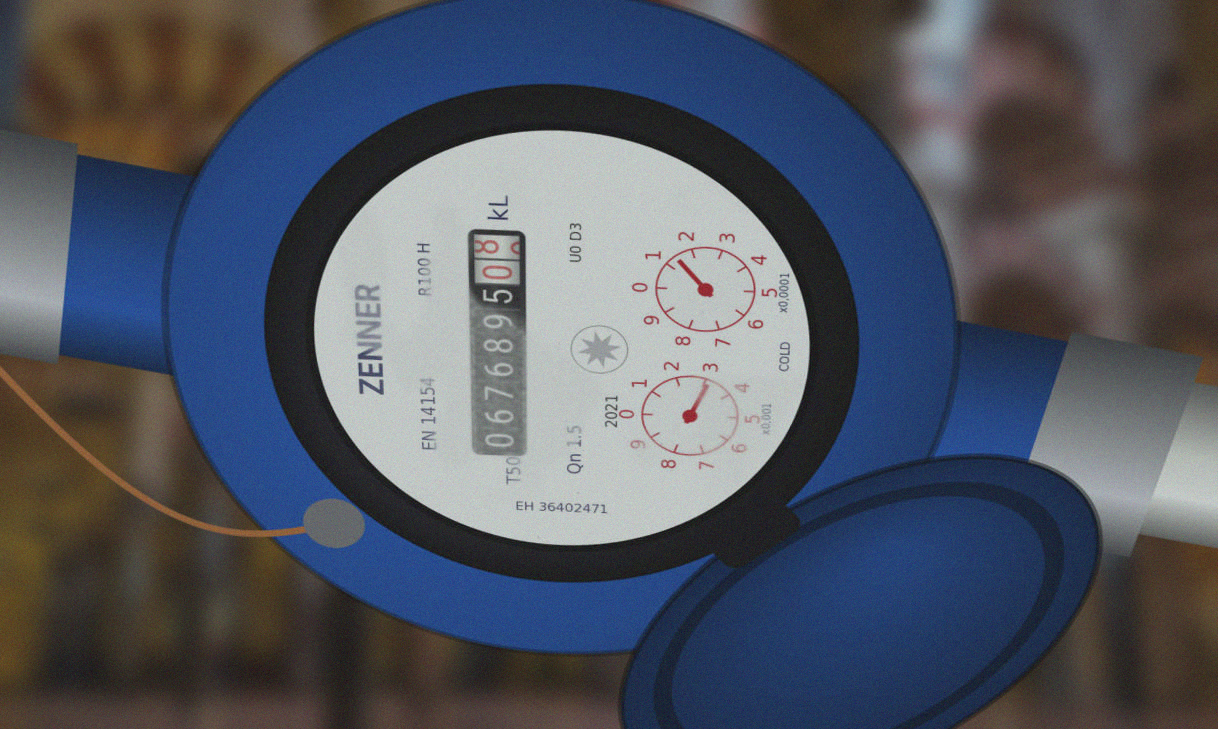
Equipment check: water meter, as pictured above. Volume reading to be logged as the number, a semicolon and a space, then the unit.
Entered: 676895.0831; kL
